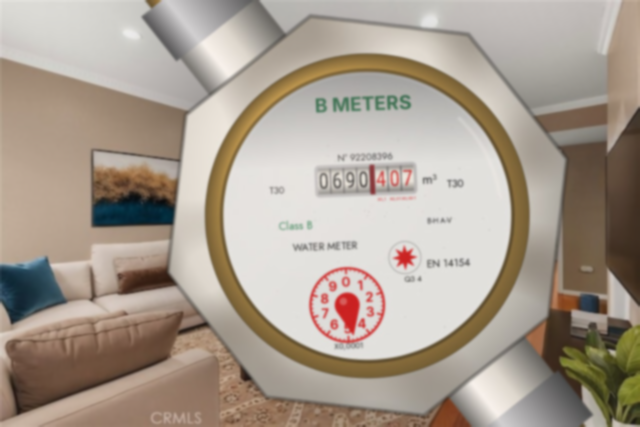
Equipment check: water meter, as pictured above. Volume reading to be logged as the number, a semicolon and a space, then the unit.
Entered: 690.4074; m³
